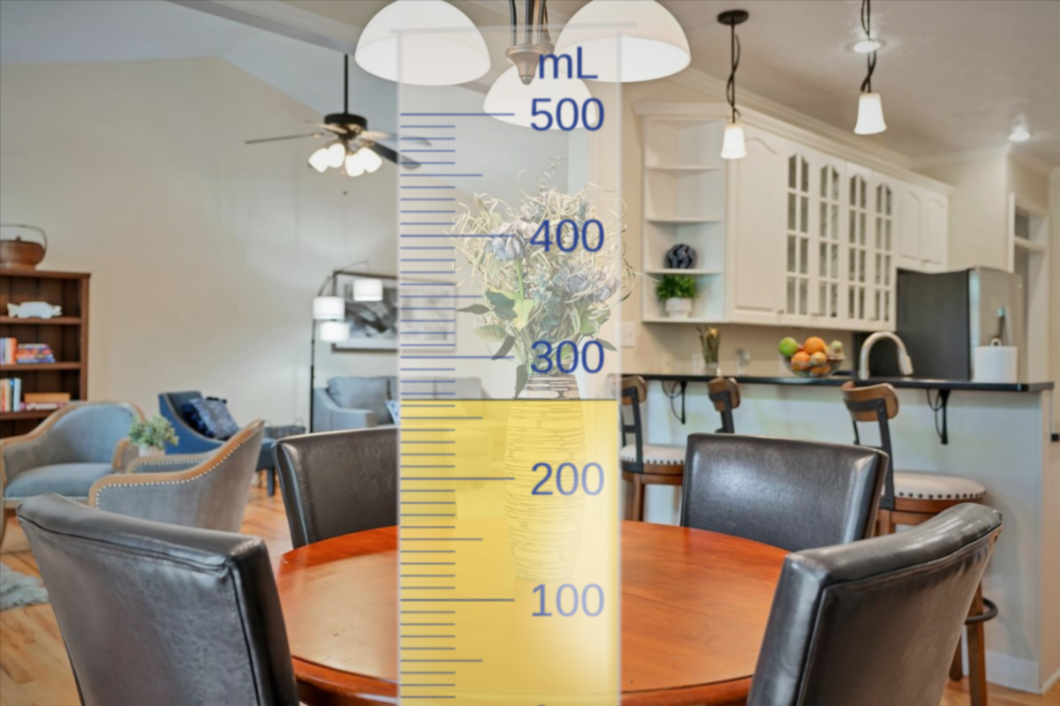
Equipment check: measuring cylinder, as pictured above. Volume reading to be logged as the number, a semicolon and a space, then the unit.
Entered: 265; mL
